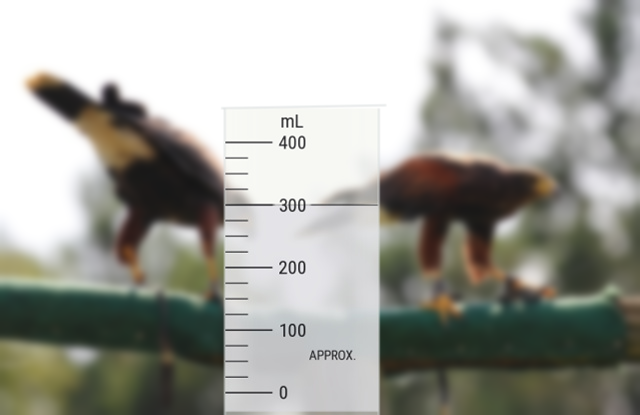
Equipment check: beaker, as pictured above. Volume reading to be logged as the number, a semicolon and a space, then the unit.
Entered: 300; mL
